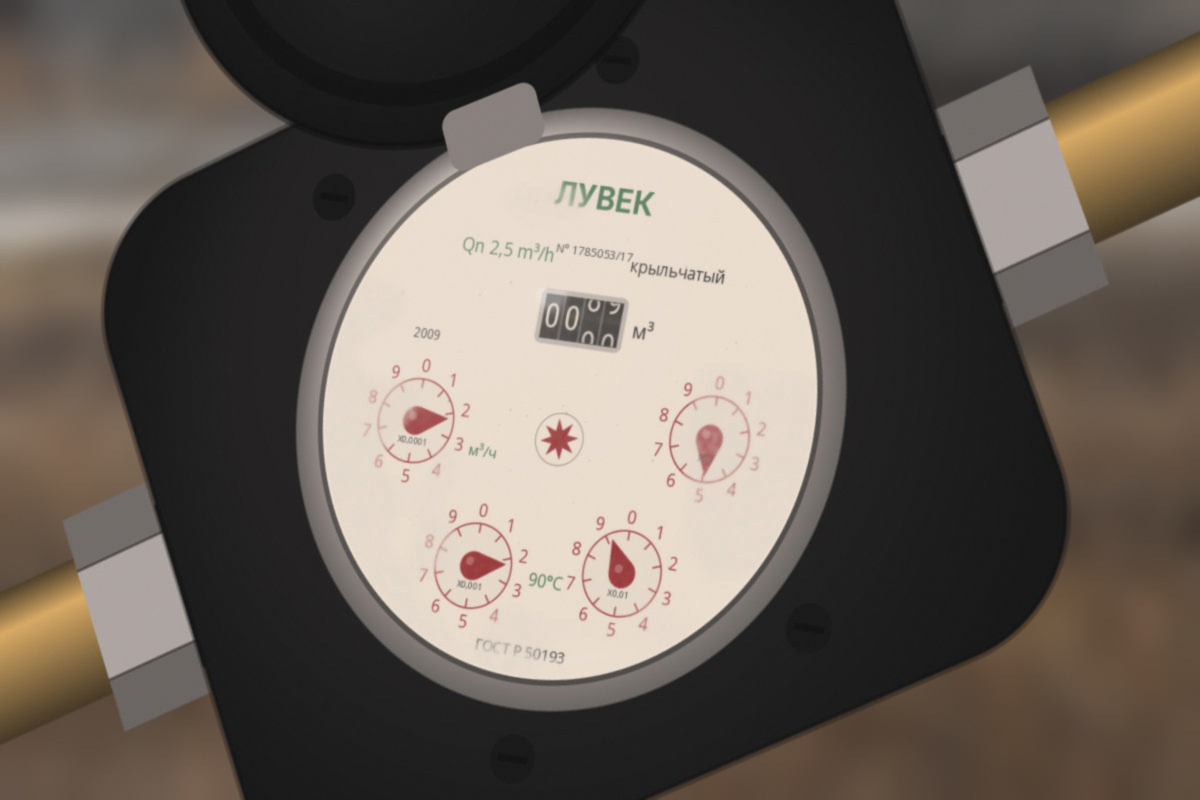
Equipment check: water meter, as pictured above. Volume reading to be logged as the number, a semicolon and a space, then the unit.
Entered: 89.4922; m³
